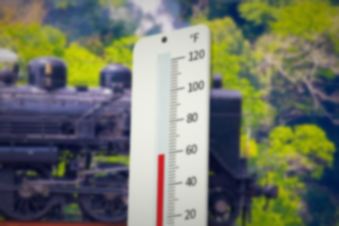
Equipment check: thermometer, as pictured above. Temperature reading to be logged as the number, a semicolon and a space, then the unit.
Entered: 60; °F
